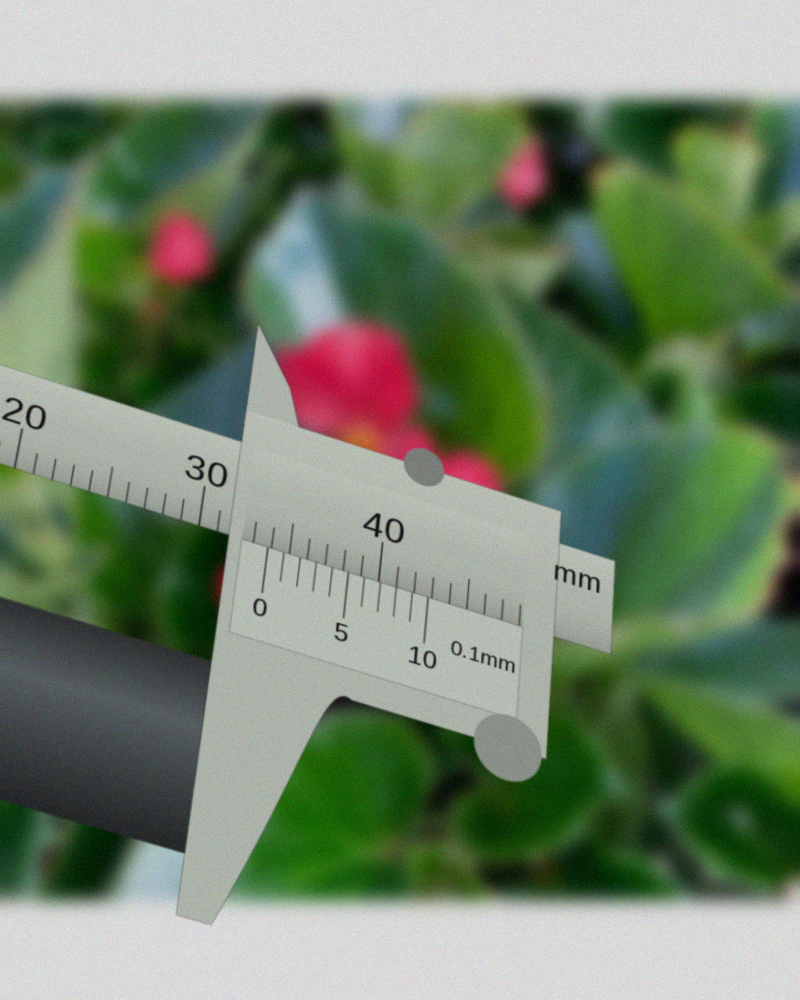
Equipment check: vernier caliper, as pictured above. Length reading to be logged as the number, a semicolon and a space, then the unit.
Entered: 33.8; mm
